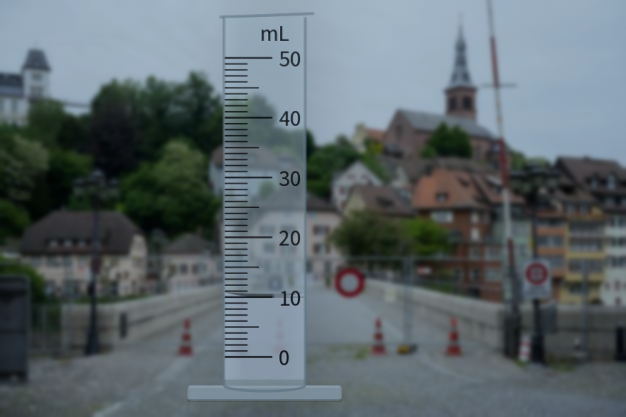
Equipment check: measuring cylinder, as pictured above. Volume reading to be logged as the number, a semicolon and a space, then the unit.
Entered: 10; mL
